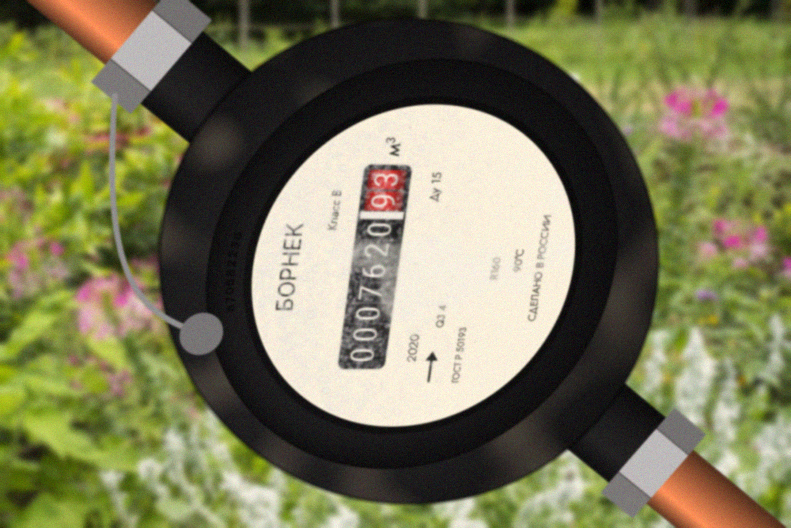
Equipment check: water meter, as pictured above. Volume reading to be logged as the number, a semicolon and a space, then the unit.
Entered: 7620.93; m³
